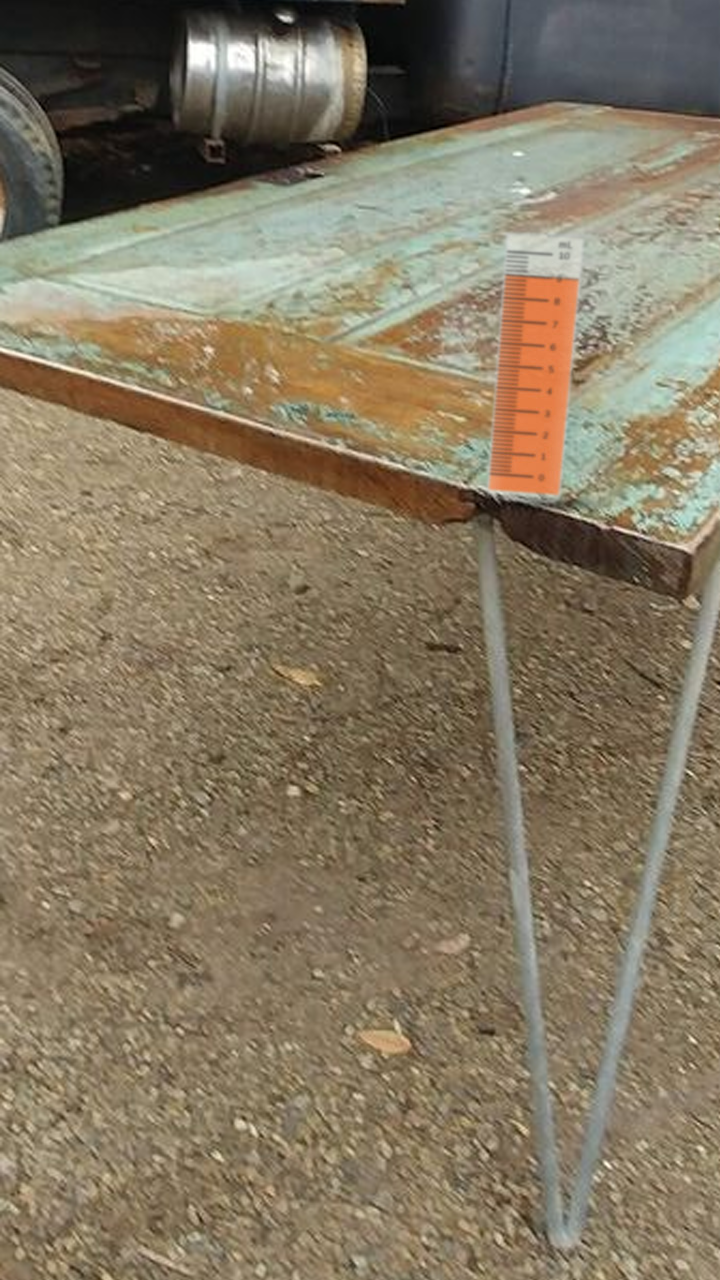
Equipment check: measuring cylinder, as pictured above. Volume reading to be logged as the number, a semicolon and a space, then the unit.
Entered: 9; mL
